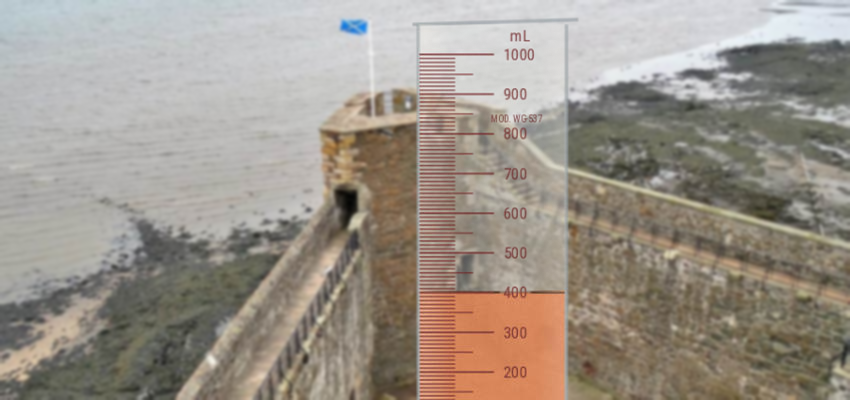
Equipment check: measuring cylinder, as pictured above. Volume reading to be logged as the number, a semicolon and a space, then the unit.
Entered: 400; mL
